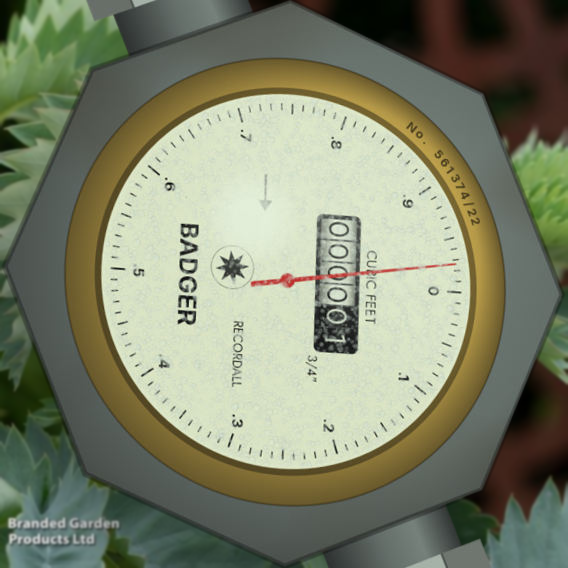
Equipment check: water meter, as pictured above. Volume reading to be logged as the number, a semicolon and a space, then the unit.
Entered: 0.97; ft³
